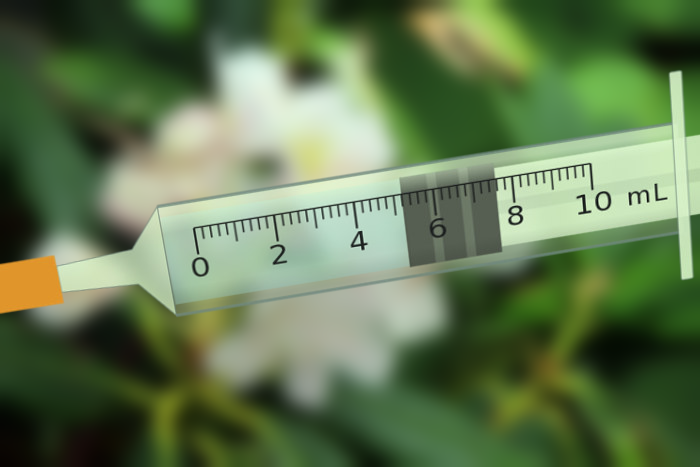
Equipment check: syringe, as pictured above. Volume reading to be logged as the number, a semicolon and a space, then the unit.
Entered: 5.2; mL
